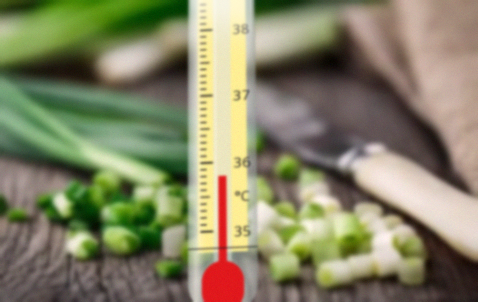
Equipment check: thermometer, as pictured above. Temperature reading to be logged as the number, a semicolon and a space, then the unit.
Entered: 35.8; °C
